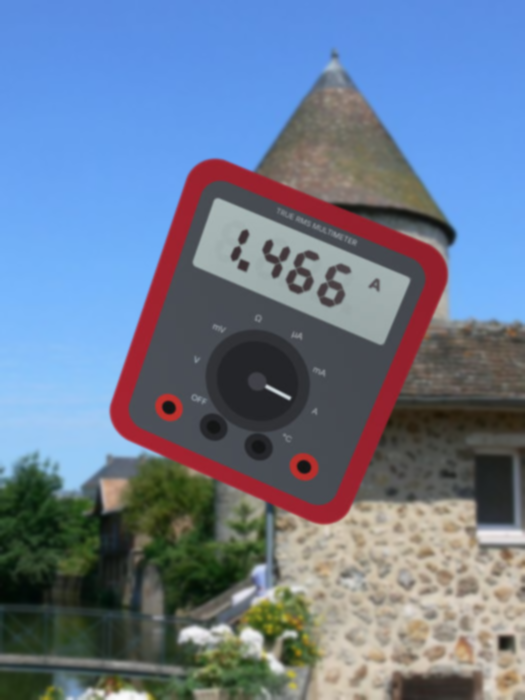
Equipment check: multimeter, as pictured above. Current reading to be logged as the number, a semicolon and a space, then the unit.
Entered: 1.466; A
